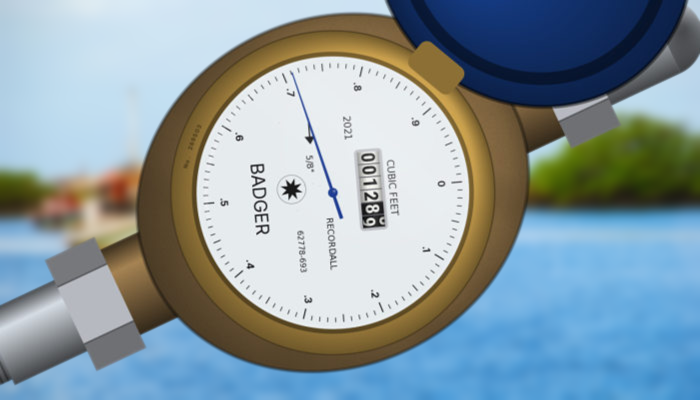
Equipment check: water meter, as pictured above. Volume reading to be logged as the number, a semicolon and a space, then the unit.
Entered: 1288.71; ft³
